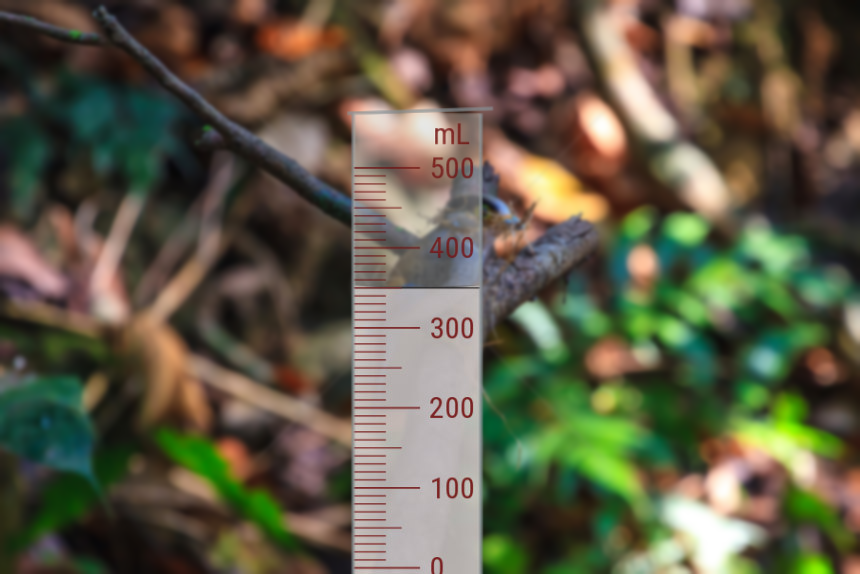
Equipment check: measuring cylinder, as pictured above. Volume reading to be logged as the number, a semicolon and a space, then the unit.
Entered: 350; mL
